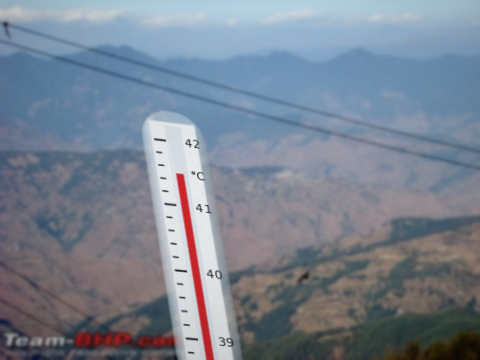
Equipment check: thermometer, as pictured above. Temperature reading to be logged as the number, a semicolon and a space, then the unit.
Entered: 41.5; °C
